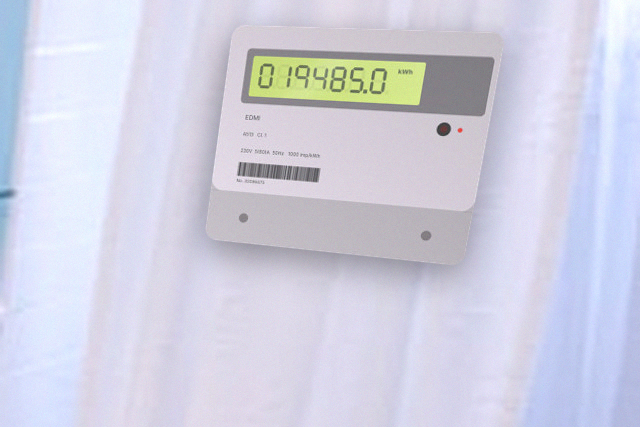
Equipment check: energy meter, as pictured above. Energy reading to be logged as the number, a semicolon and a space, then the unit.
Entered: 19485.0; kWh
